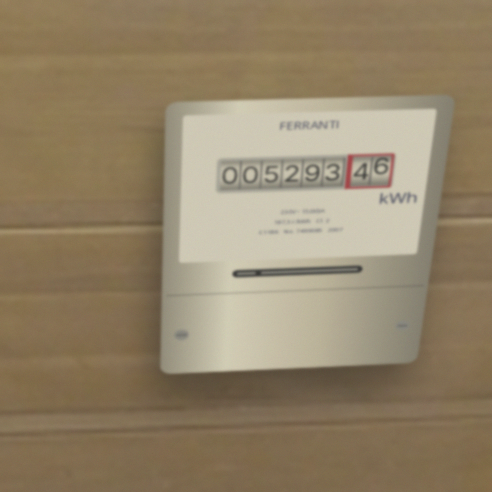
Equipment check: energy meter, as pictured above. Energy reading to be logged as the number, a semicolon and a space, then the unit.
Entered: 5293.46; kWh
